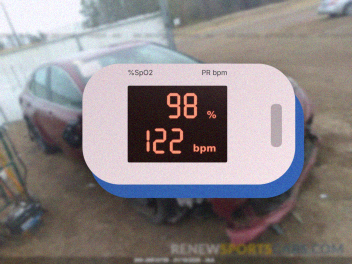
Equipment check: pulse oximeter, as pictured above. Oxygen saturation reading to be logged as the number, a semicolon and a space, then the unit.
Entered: 98; %
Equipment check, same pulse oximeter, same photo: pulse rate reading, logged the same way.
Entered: 122; bpm
